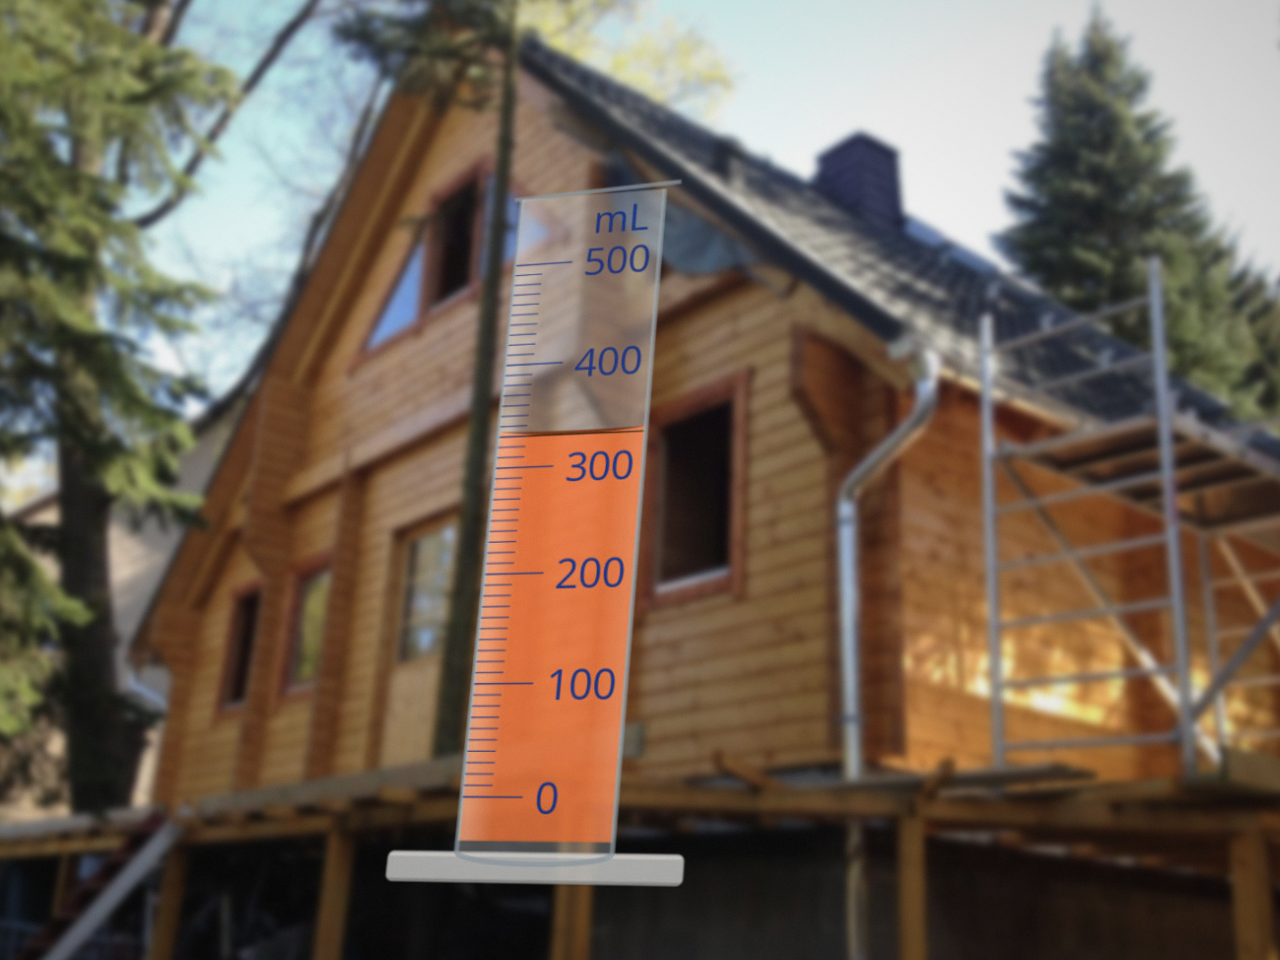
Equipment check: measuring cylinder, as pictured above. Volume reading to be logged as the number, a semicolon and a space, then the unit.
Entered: 330; mL
